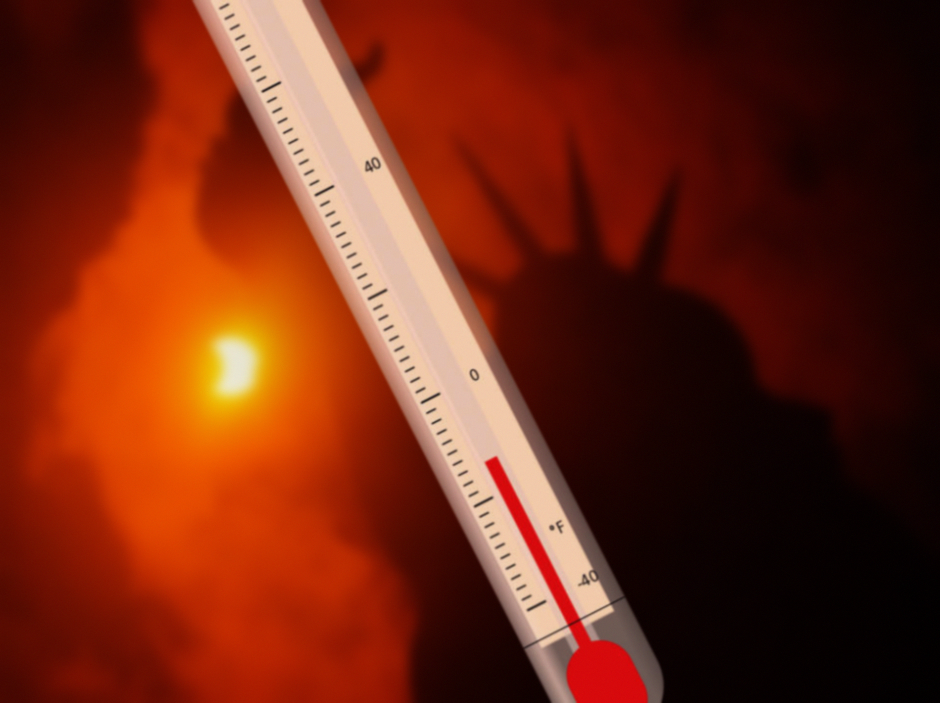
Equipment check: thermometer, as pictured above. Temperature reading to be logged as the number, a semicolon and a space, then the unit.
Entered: -14; °F
